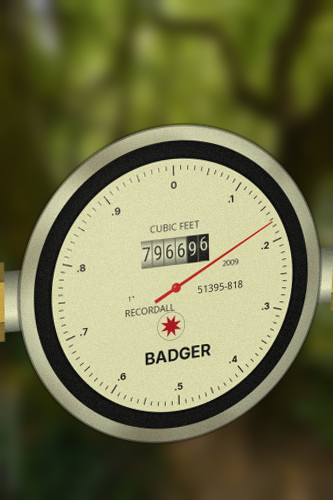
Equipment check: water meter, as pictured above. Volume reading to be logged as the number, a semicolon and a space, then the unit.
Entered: 796696.17; ft³
